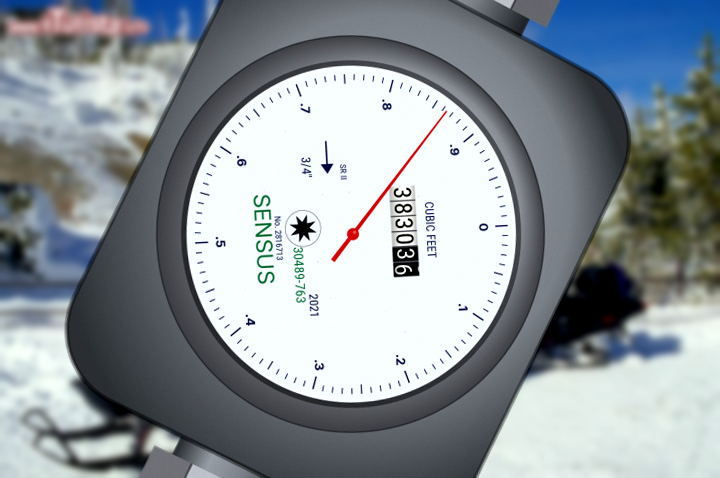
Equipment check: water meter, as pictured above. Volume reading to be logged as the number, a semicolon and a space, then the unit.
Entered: 383035.86; ft³
